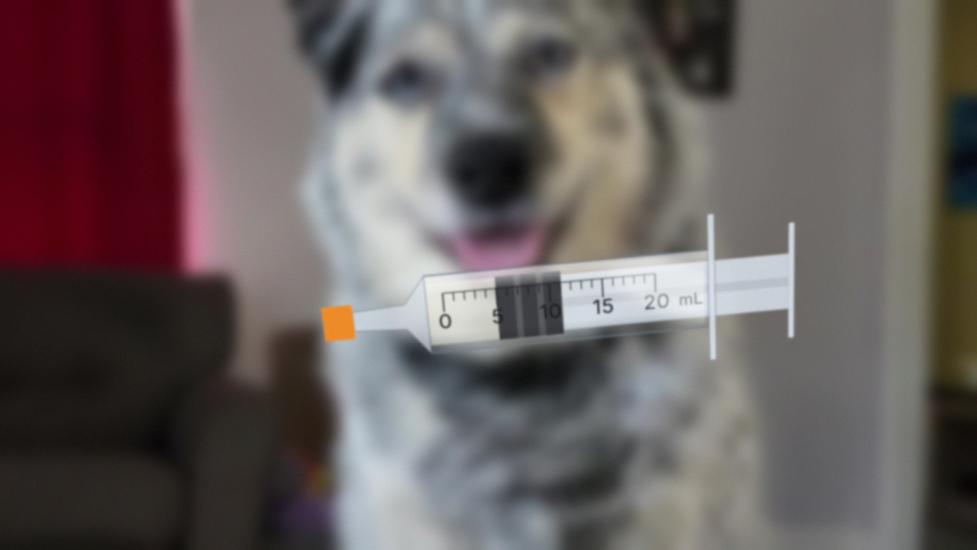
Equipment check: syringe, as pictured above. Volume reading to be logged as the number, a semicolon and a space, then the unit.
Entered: 5; mL
